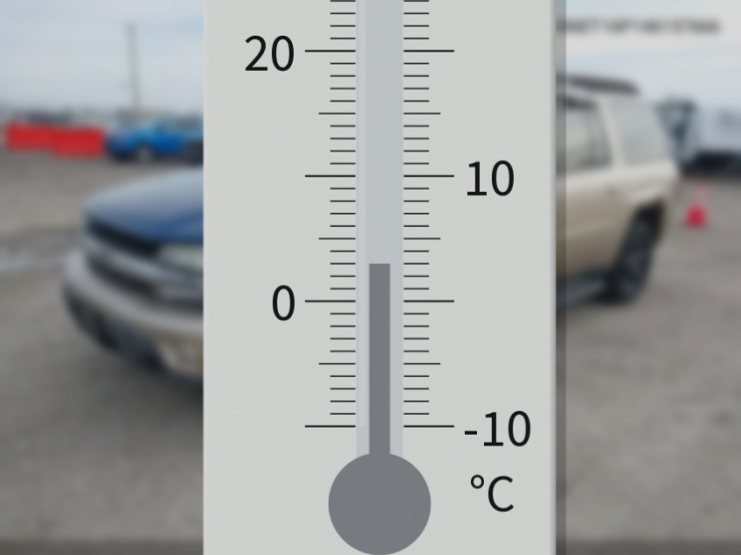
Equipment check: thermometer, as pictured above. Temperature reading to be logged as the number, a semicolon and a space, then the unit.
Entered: 3; °C
